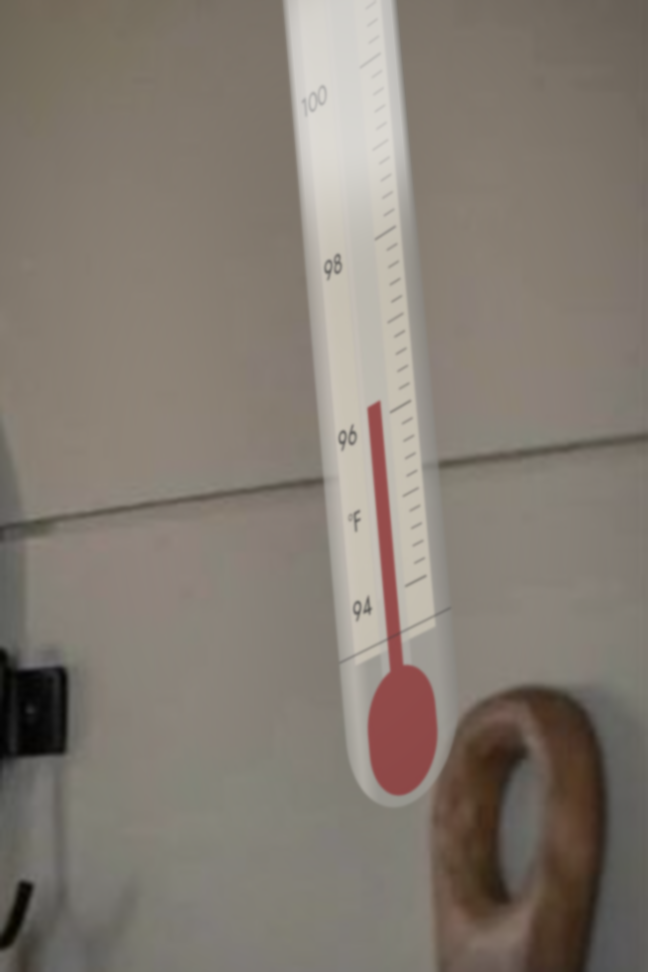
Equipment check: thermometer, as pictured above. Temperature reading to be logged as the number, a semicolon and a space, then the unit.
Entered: 96.2; °F
